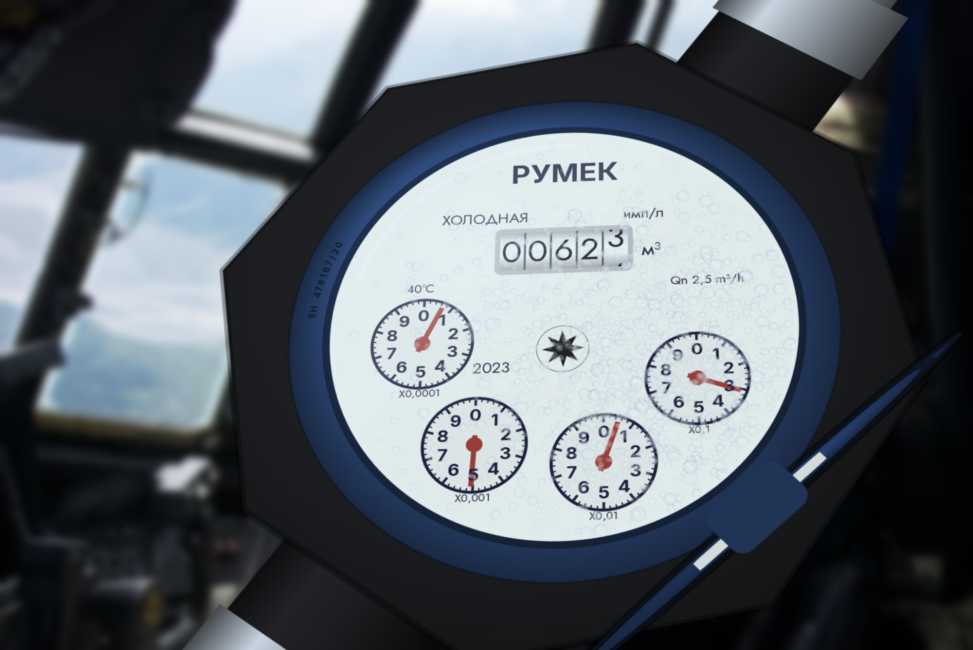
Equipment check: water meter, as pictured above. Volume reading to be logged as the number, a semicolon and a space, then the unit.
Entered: 623.3050; m³
